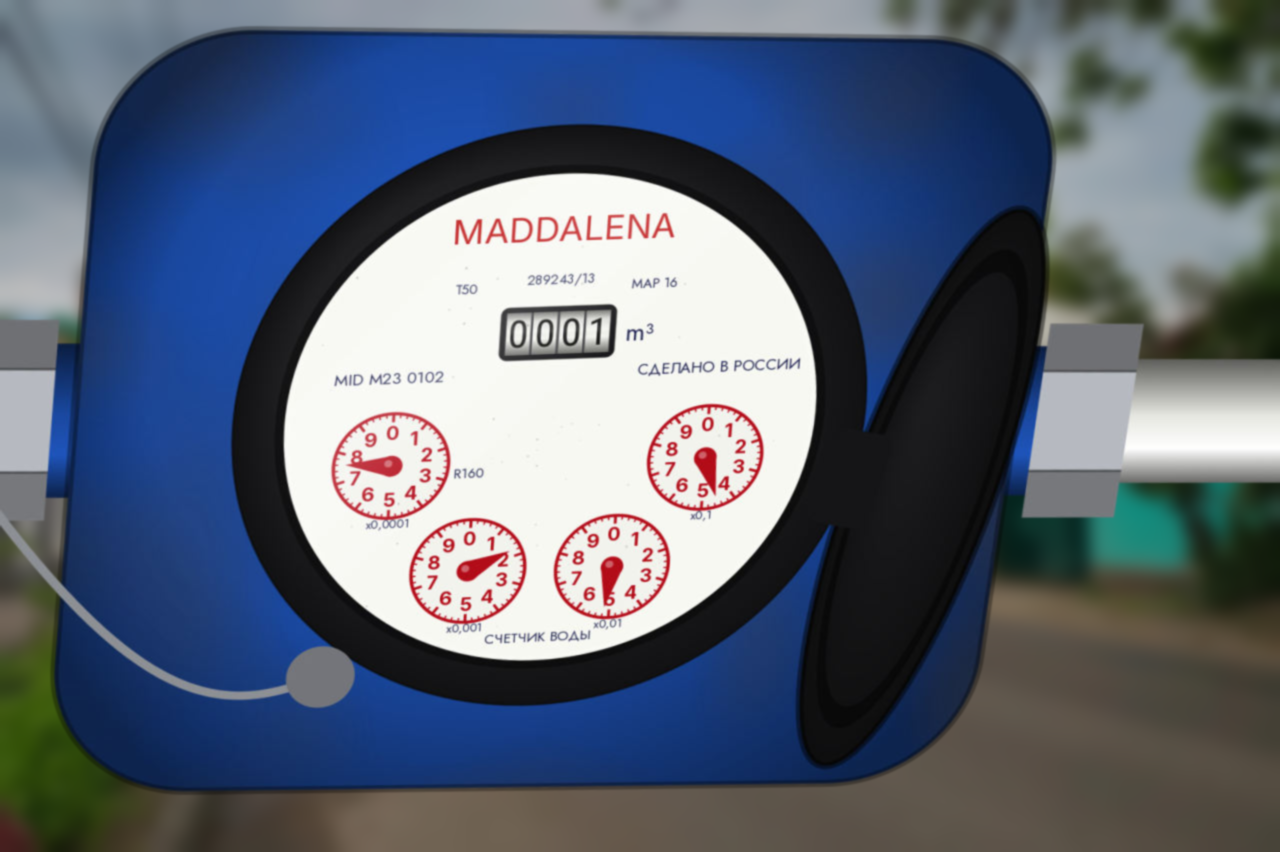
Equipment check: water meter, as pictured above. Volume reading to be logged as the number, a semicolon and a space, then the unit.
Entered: 1.4517; m³
